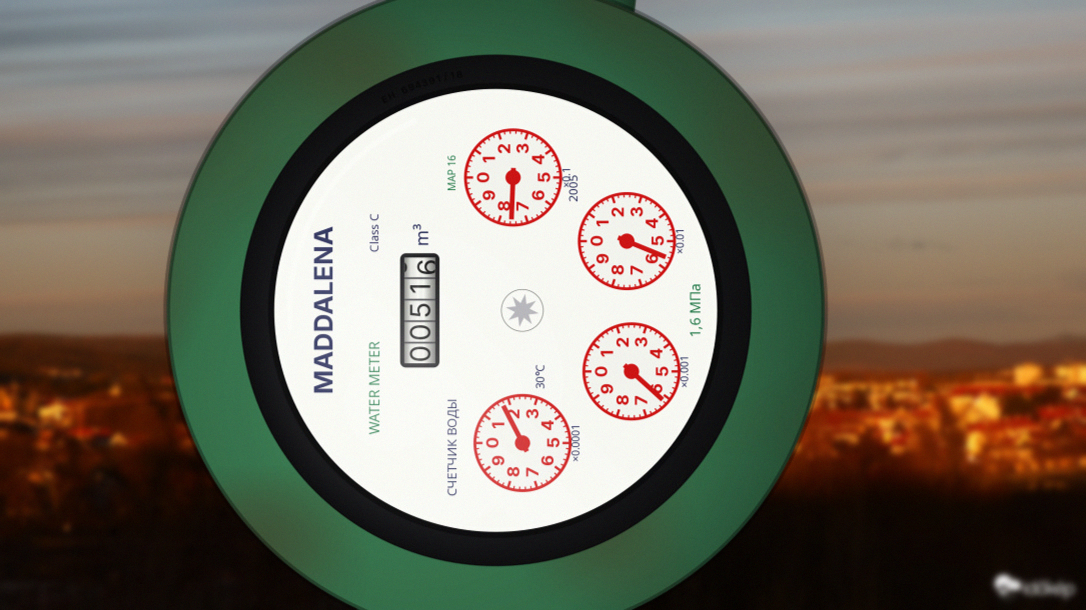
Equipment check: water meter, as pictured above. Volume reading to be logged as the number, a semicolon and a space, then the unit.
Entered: 515.7561; m³
